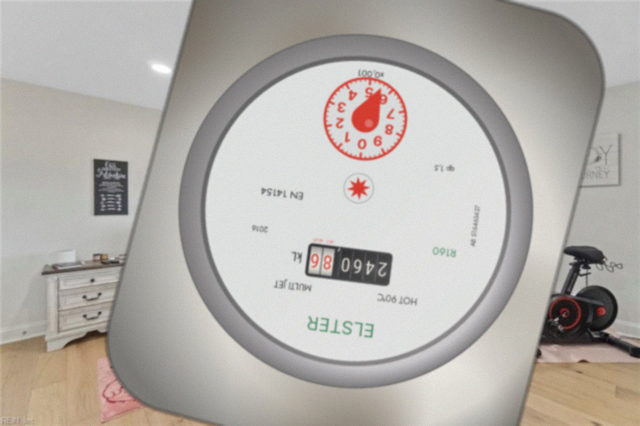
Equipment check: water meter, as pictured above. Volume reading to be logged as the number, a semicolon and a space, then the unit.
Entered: 2460.865; kL
